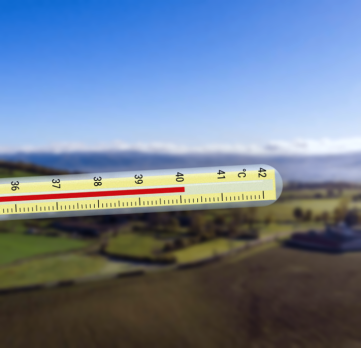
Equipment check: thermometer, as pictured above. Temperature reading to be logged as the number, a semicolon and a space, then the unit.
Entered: 40.1; °C
